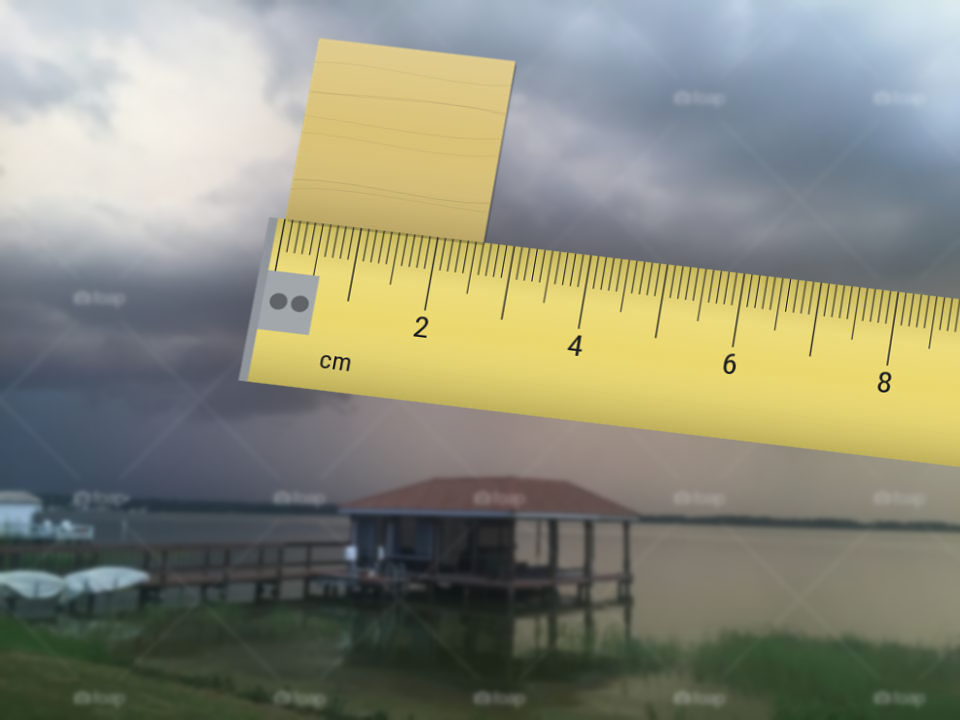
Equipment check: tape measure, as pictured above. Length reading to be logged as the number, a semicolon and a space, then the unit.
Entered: 2.6; cm
